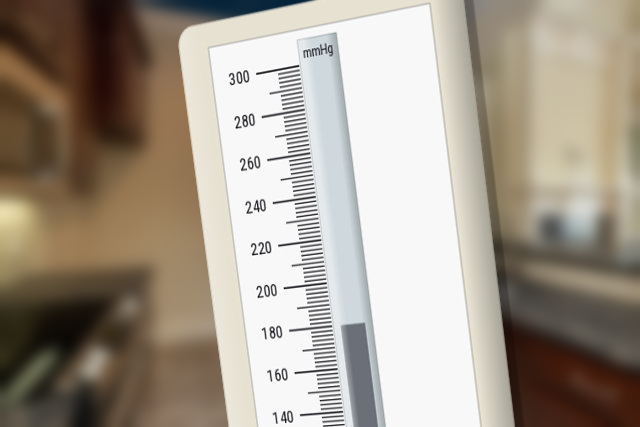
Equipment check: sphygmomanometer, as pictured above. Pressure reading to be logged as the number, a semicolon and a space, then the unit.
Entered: 180; mmHg
